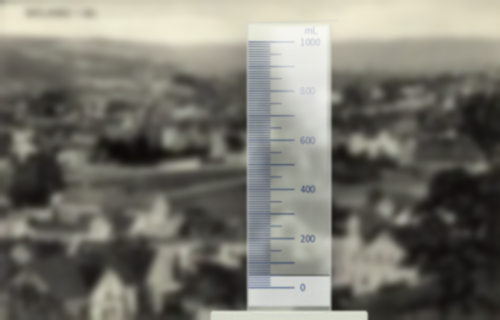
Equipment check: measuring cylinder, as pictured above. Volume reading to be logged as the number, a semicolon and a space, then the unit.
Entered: 50; mL
